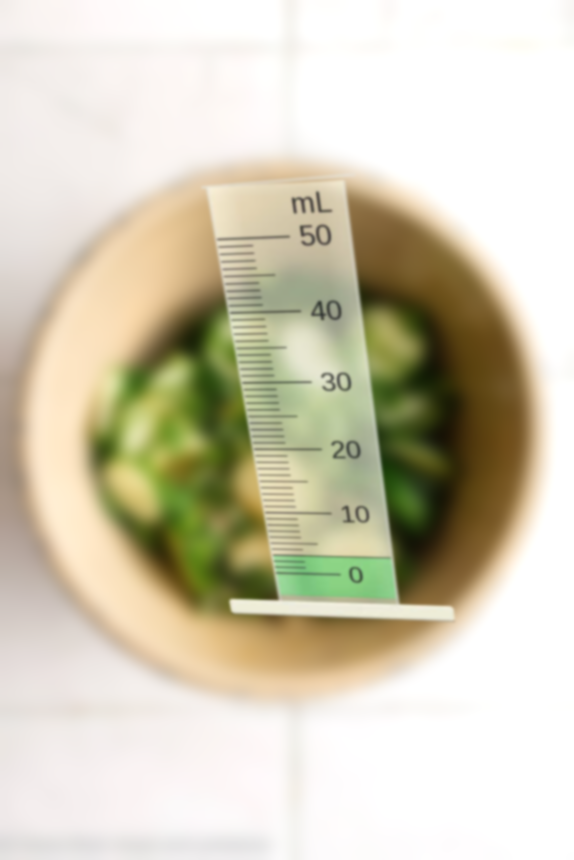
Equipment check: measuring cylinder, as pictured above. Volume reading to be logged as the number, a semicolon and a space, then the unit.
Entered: 3; mL
